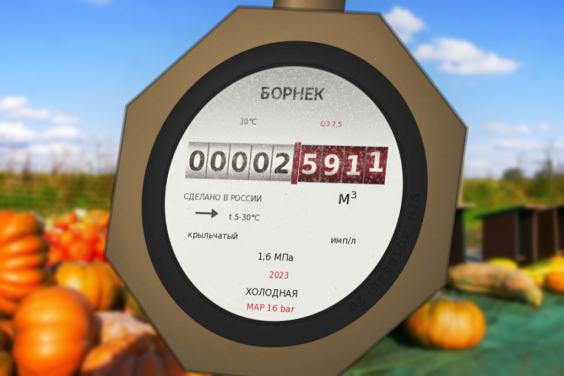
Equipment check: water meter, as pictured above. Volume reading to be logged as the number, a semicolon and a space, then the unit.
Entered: 2.5911; m³
